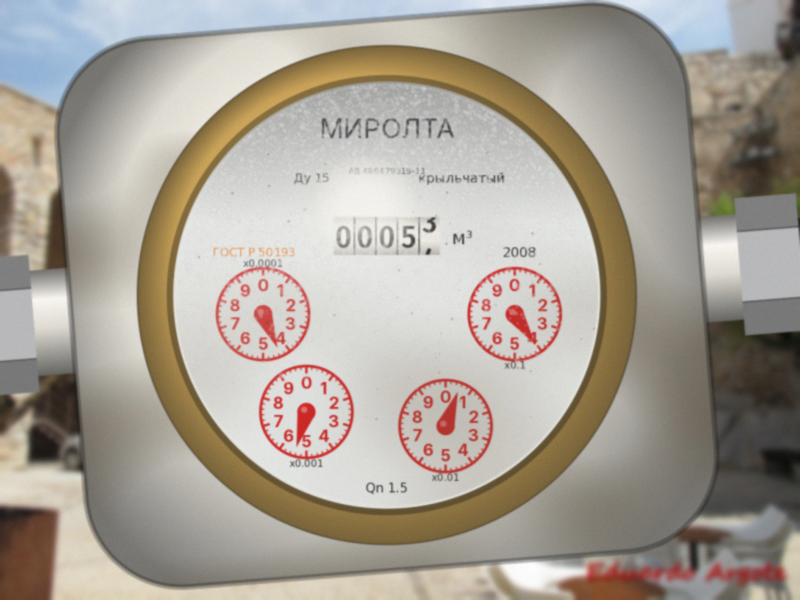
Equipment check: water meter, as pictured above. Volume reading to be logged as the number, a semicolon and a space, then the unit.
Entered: 53.4054; m³
